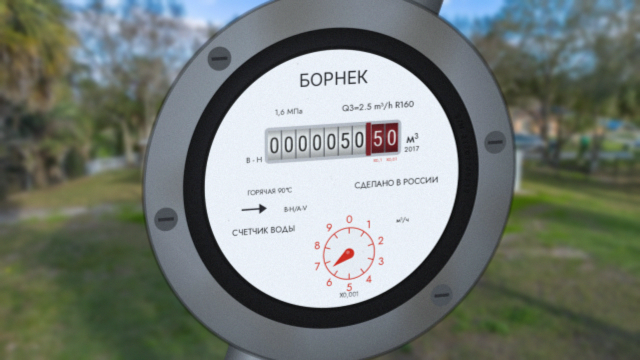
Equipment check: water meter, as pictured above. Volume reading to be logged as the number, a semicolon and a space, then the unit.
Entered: 50.506; m³
